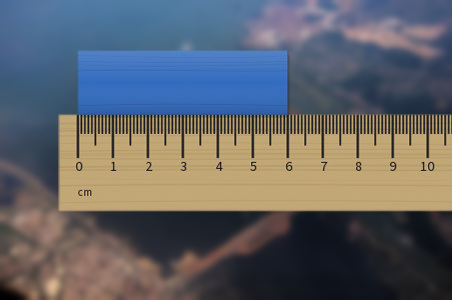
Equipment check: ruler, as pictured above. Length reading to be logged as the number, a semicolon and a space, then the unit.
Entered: 6; cm
